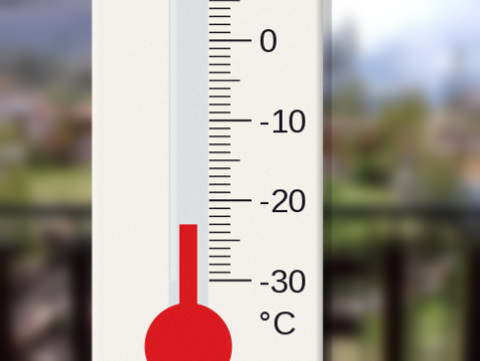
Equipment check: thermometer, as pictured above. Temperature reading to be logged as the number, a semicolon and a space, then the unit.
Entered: -23; °C
